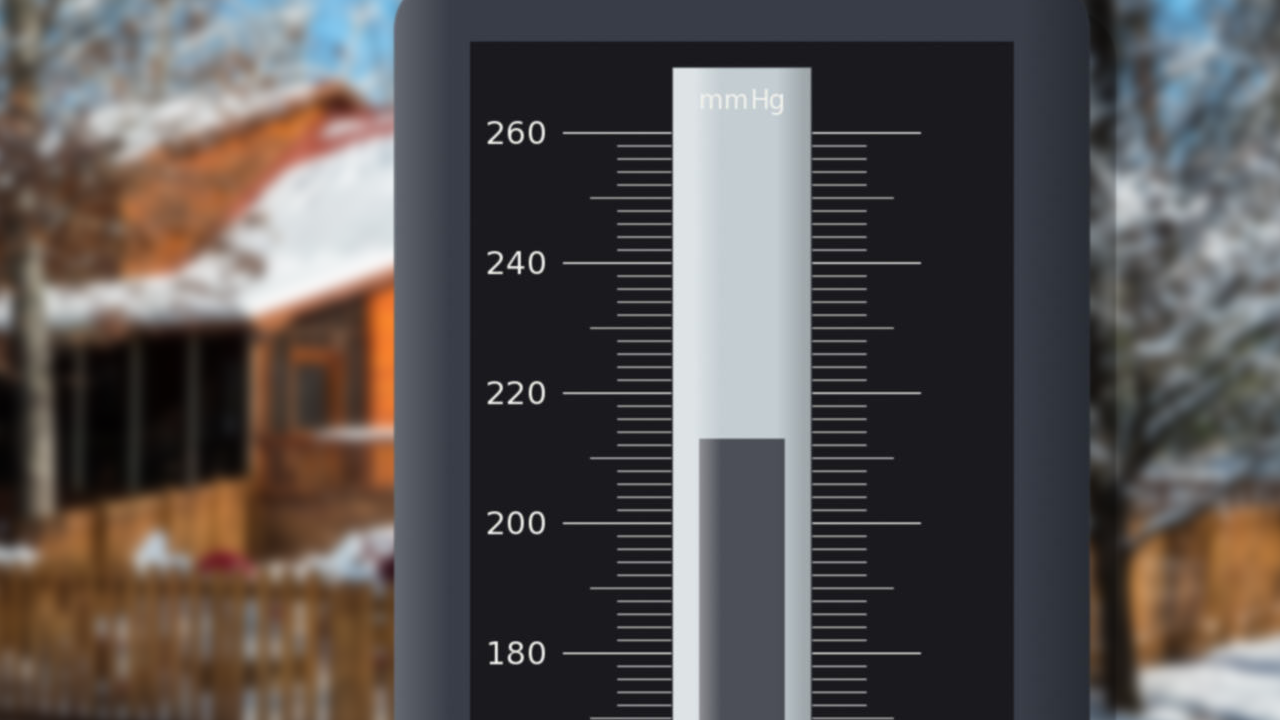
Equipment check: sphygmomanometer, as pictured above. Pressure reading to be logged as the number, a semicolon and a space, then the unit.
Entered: 213; mmHg
